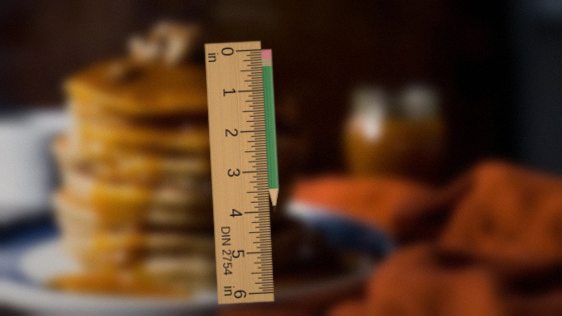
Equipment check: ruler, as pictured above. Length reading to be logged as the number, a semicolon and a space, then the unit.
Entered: 4; in
